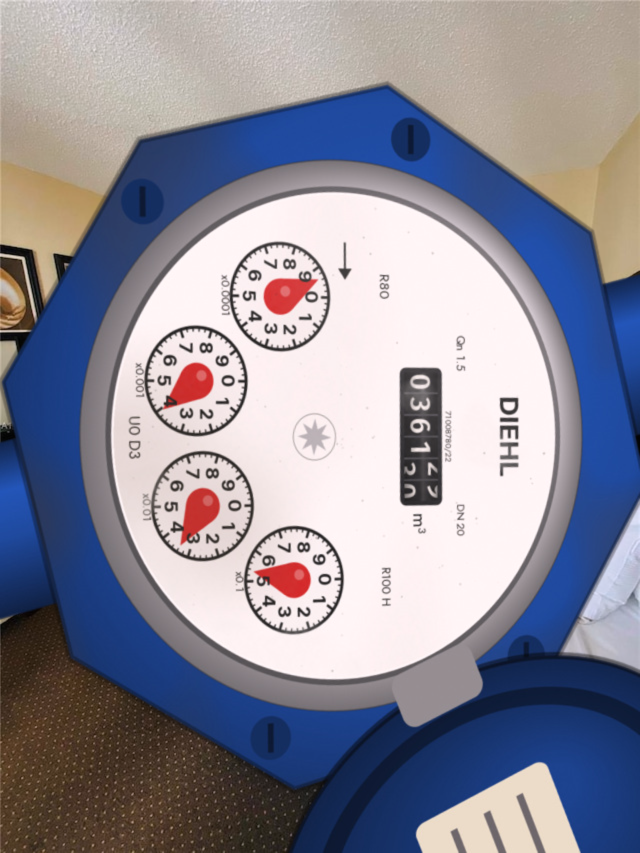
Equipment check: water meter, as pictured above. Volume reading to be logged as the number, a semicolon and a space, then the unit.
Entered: 36129.5339; m³
